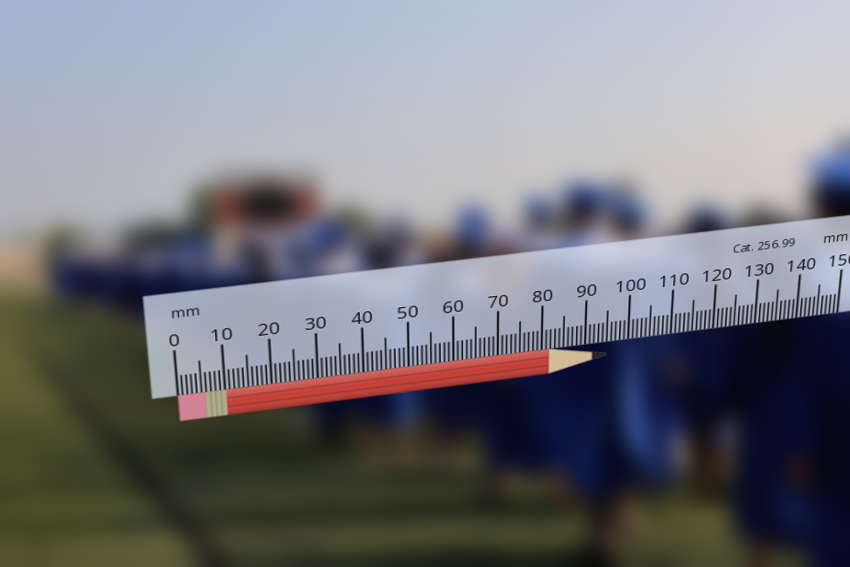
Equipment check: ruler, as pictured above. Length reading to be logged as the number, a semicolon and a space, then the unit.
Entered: 95; mm
